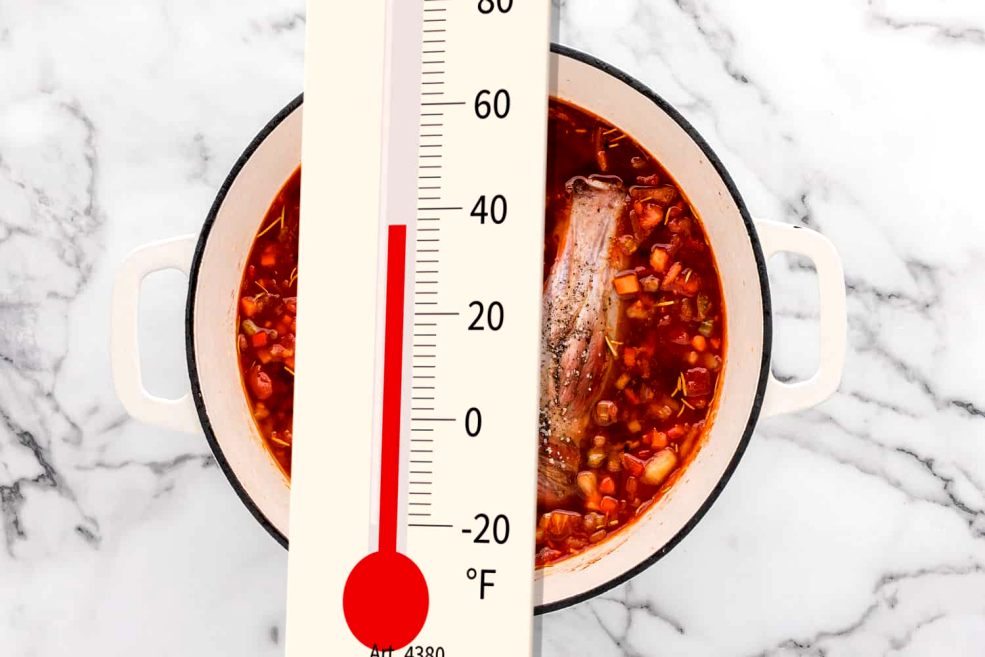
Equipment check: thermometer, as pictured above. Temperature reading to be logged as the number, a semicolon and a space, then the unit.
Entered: 37; °F
